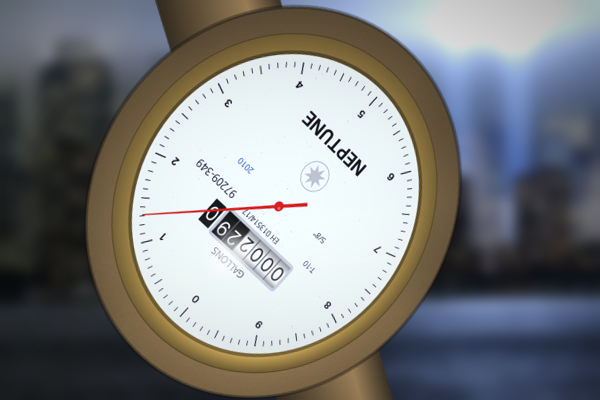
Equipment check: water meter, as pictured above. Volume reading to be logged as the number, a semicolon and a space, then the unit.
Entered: 2291.3; gal
